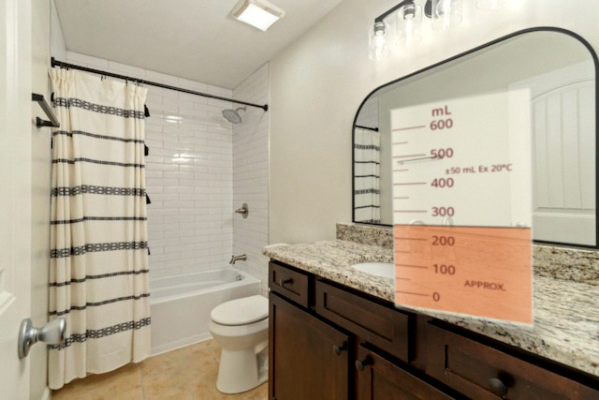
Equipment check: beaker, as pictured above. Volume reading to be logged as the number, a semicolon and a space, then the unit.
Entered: 250; mL
